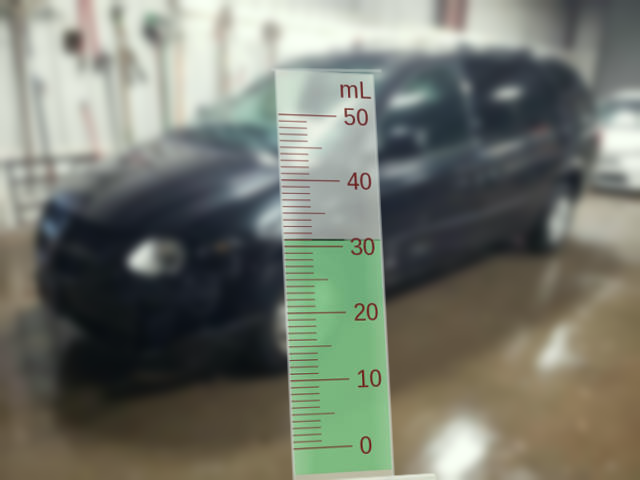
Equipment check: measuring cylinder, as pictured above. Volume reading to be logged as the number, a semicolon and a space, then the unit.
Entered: 31; mL
